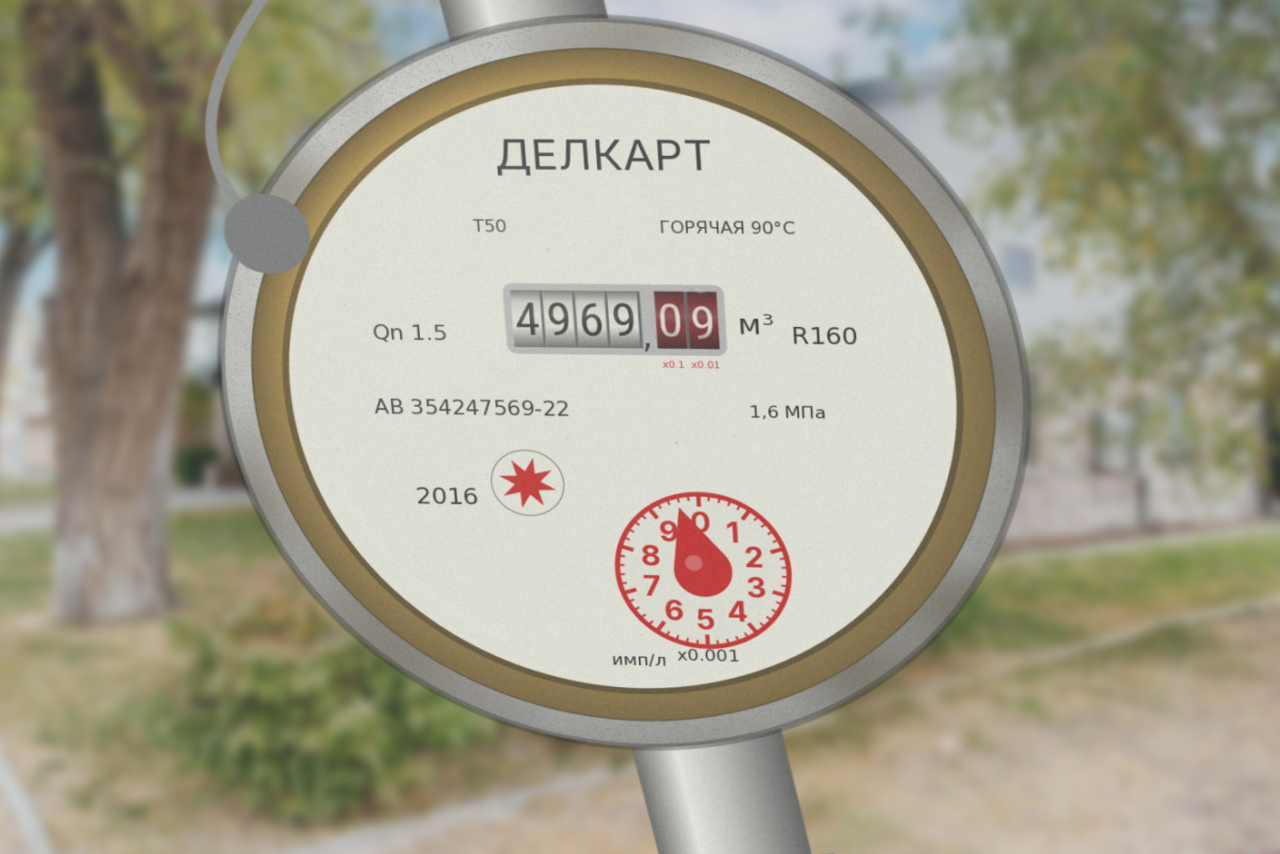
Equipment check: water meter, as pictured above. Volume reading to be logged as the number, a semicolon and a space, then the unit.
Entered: 4969.089; m³
